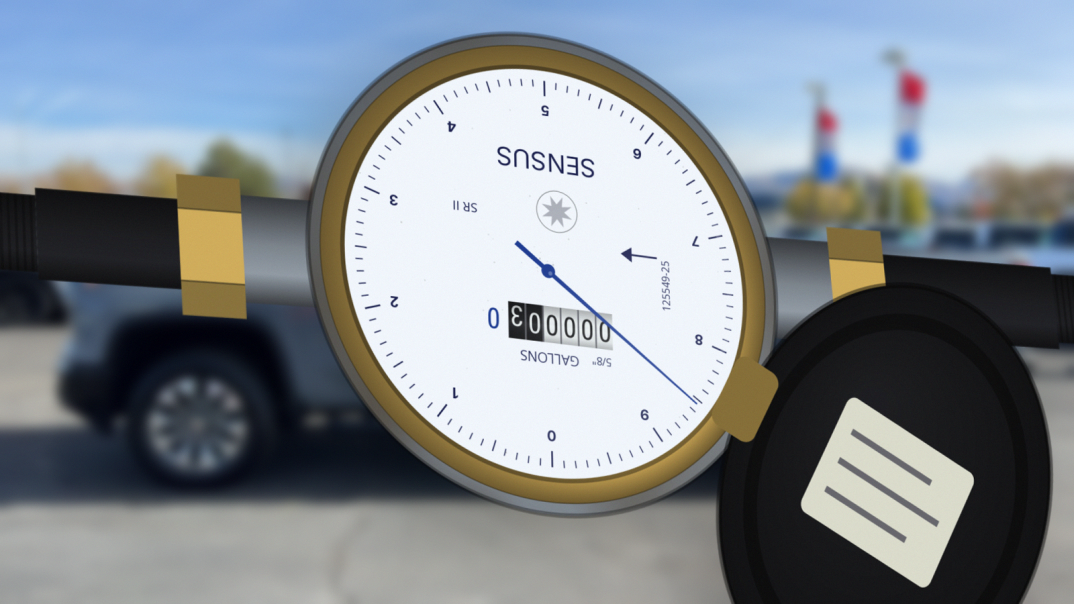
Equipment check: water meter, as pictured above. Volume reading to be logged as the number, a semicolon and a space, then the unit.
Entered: 28.5; gal
